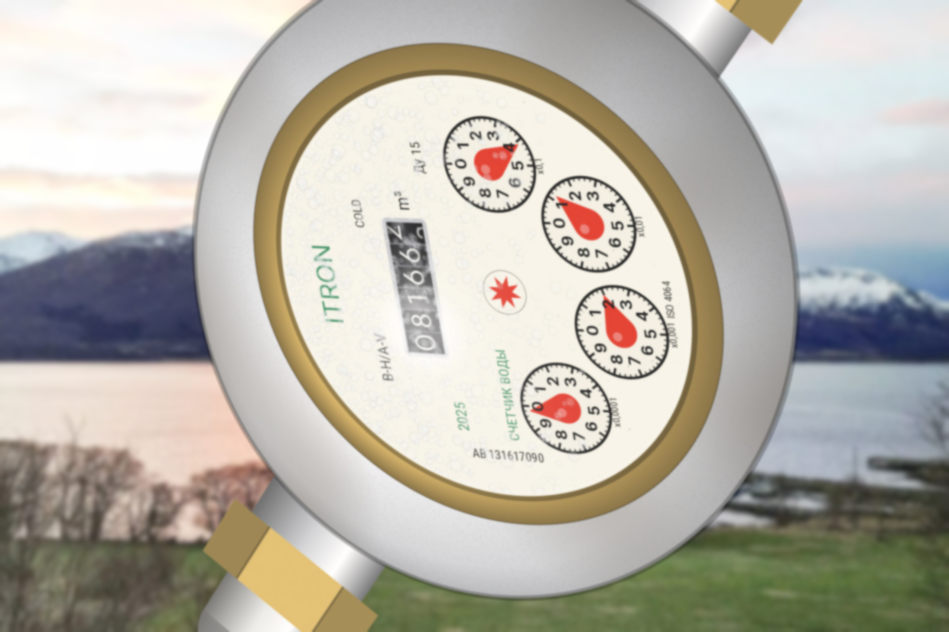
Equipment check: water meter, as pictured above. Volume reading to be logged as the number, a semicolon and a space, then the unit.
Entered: 81662.4119; m³
